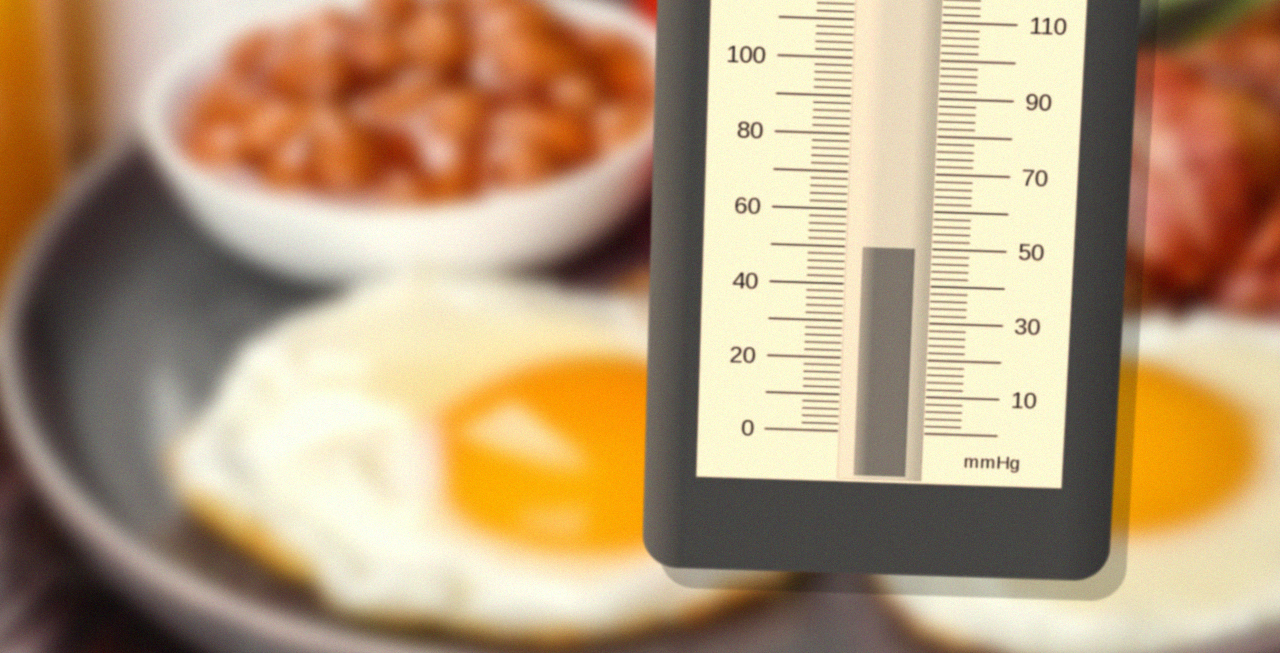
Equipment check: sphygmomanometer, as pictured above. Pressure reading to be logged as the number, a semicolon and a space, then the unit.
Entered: 50; mmHg
